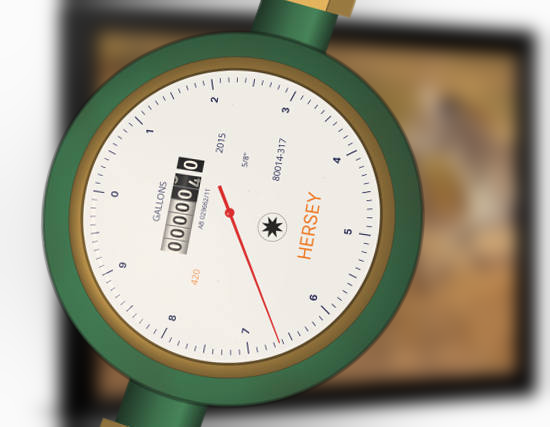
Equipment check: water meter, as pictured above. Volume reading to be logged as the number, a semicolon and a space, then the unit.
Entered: 36.6; gal
